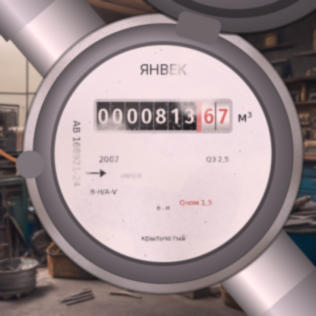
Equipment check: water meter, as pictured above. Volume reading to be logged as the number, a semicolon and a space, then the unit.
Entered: 813.67; m³
